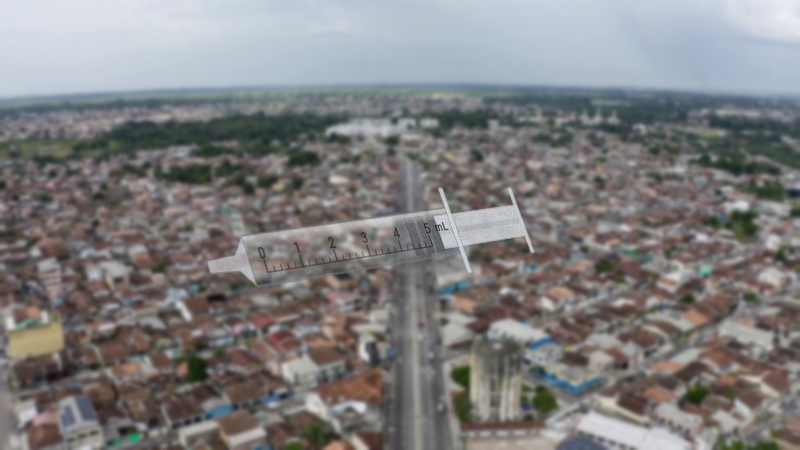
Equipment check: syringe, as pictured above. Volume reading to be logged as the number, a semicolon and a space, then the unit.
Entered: 4.4; mL
